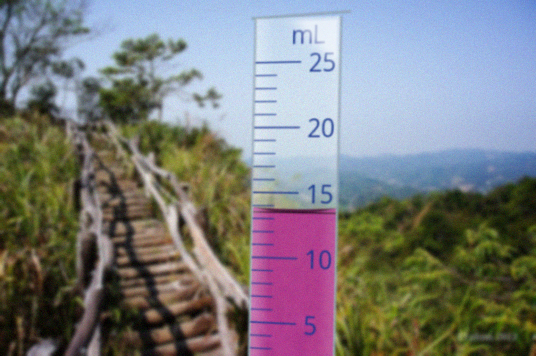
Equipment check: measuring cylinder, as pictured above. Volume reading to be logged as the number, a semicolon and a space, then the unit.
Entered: 13.5; mL
